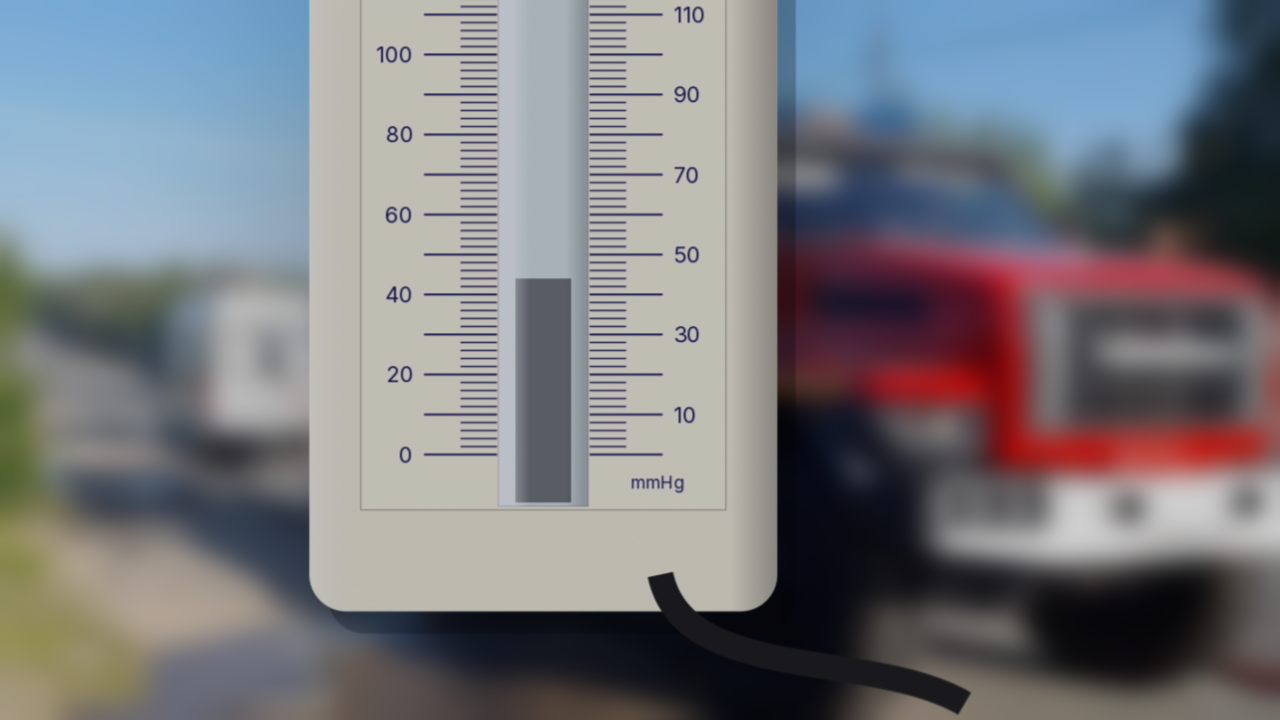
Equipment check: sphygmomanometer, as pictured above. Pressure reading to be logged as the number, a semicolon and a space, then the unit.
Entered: 44; mmHg
